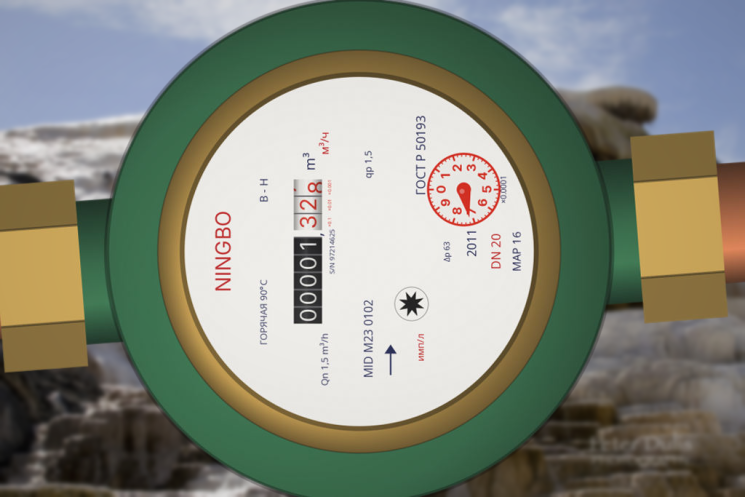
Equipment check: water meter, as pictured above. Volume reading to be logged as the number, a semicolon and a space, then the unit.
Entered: 1.3277; m³
